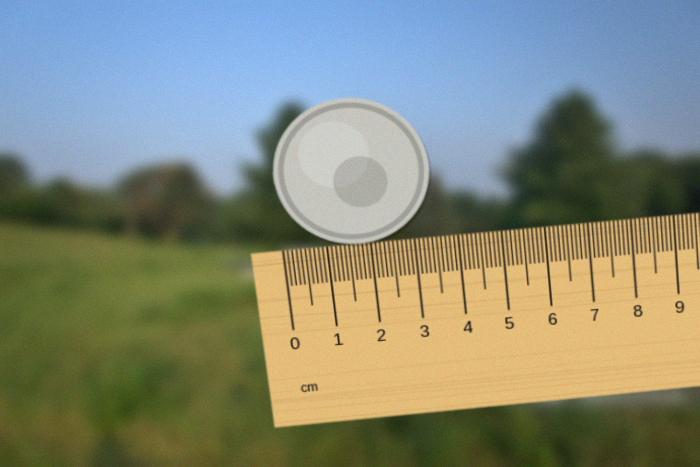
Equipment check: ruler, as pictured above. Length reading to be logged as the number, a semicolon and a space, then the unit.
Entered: 3.5; cm
